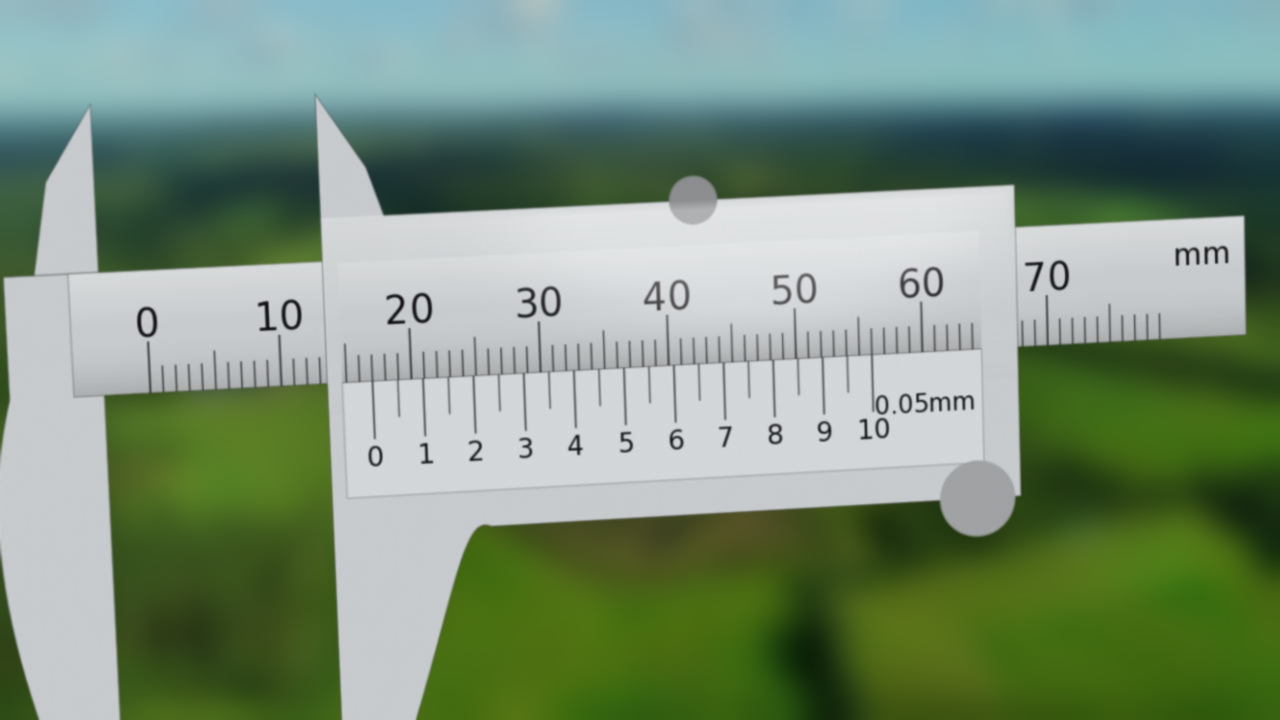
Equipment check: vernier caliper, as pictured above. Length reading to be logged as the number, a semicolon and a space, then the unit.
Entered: 17.0; mm
